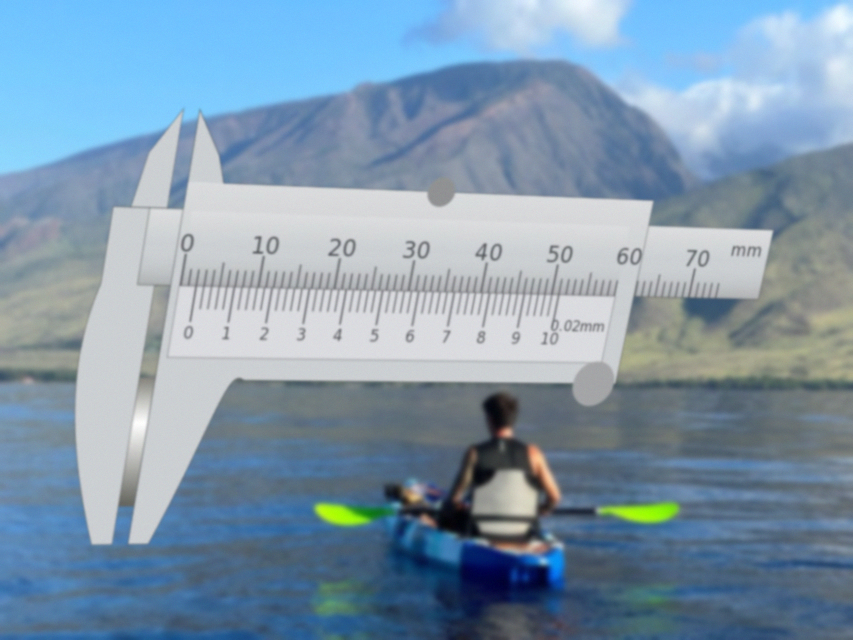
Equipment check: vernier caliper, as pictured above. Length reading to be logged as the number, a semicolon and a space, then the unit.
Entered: 2.0; mm
